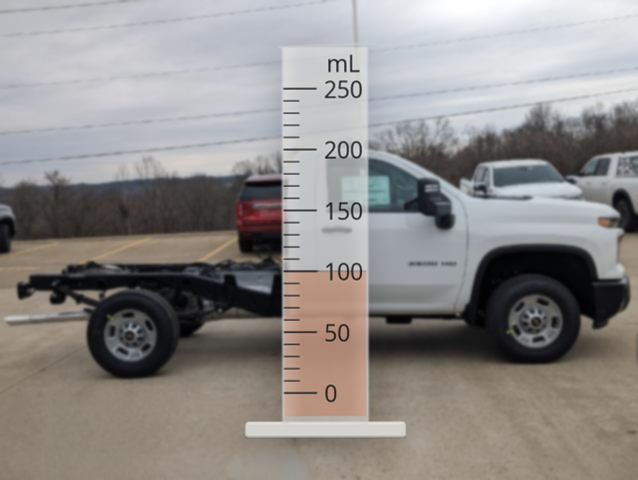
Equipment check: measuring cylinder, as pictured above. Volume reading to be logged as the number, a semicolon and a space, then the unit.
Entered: 100; mL
